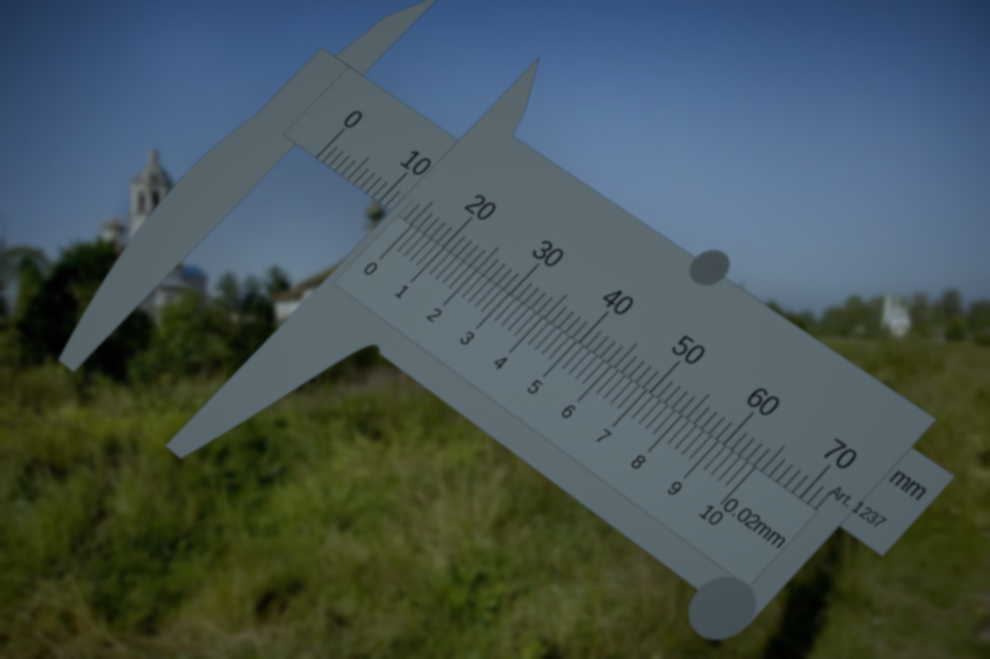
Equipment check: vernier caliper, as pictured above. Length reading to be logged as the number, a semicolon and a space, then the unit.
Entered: 15.2; mm
